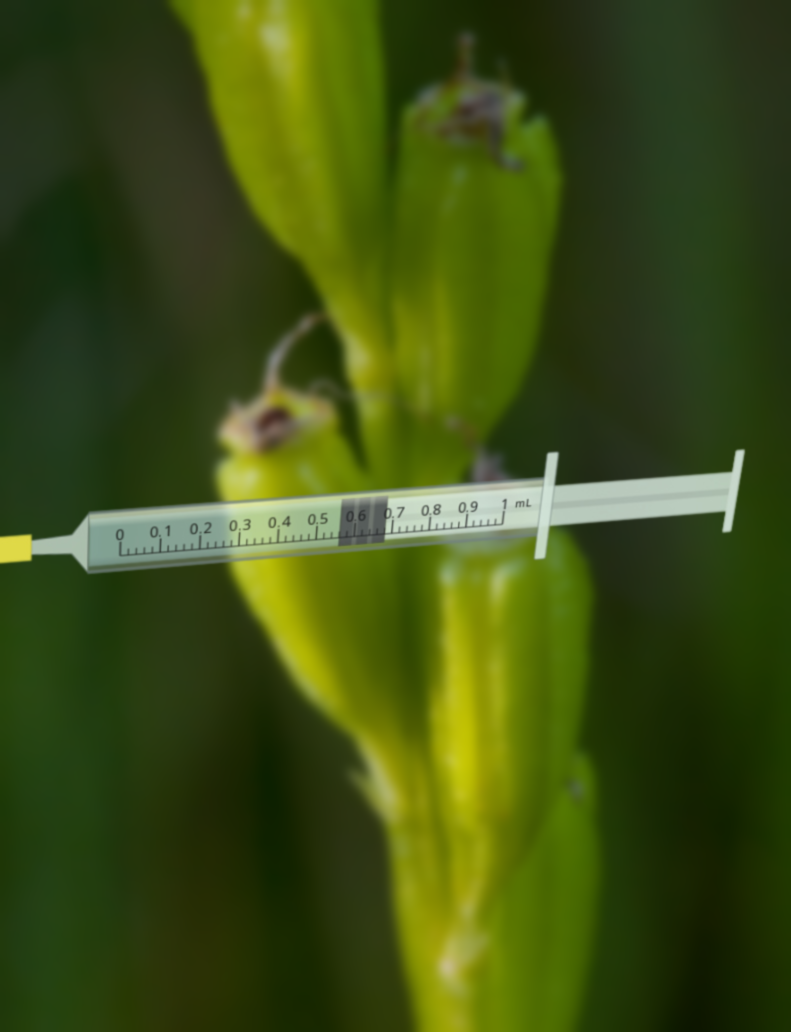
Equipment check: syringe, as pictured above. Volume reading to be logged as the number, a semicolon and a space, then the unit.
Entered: 0.56; mL
